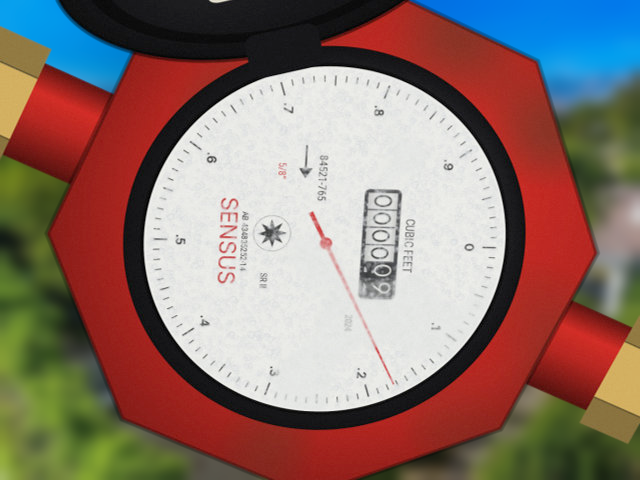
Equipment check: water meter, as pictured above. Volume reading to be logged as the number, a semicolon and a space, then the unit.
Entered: 9.17; ft³
